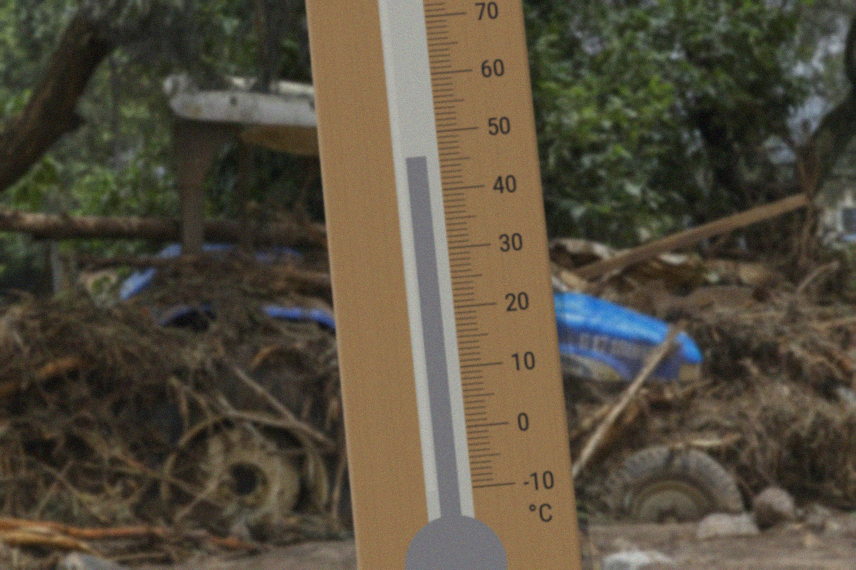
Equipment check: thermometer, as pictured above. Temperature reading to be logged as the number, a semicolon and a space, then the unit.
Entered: 46; °C
